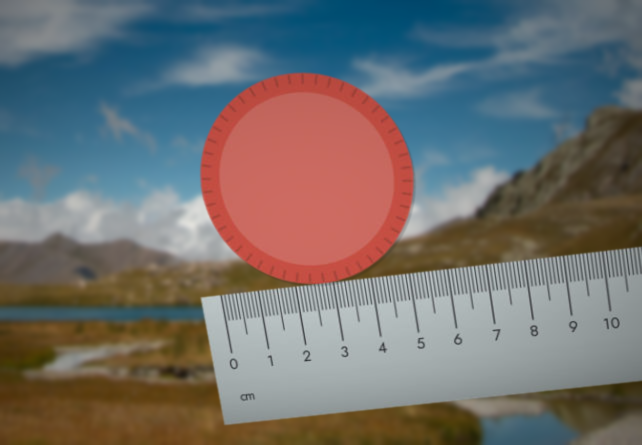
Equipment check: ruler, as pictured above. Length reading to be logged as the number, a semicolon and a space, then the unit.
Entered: 5.5; cm
